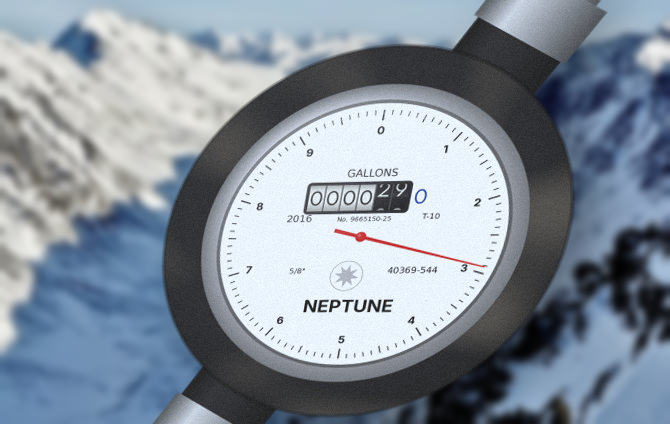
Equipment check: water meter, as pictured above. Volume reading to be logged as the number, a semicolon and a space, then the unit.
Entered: 292.9; gal
